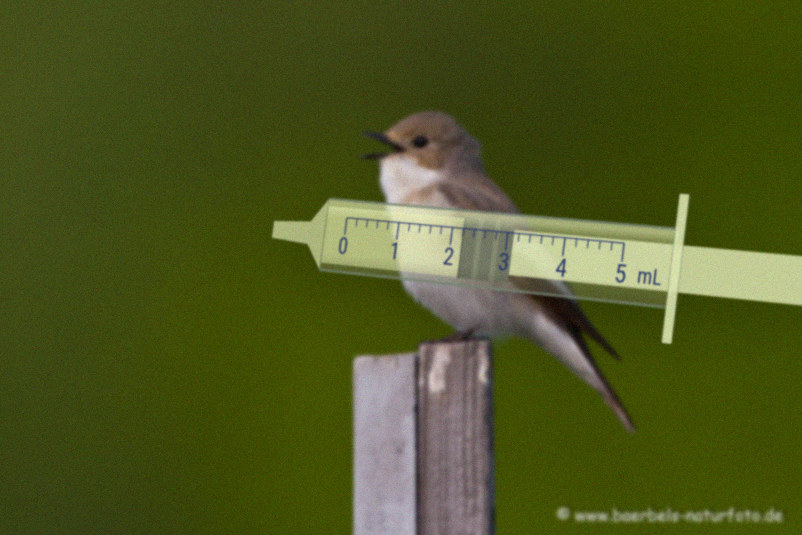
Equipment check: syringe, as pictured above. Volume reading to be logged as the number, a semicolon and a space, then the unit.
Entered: 2.2; mL
